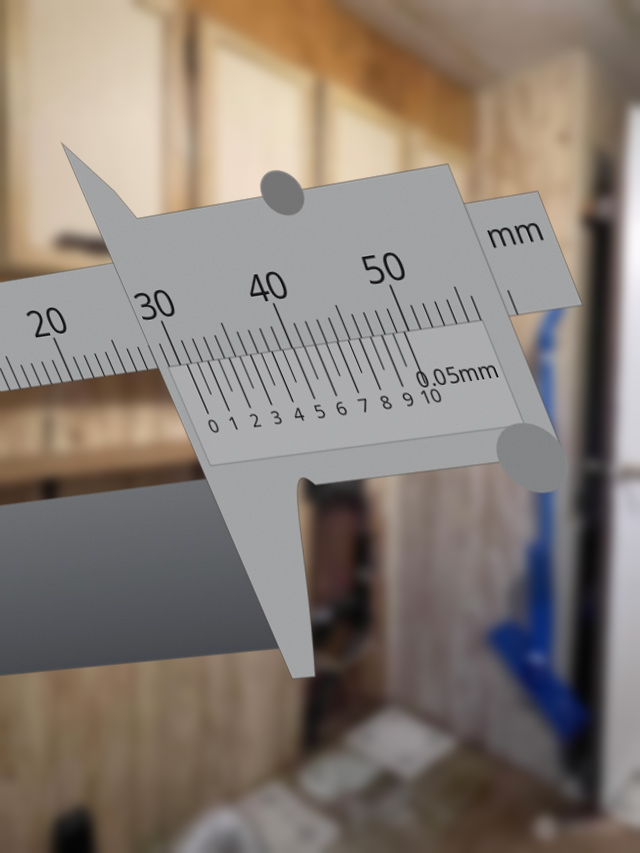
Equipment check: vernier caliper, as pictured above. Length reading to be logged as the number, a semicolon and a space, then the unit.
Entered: 30.6; mm
